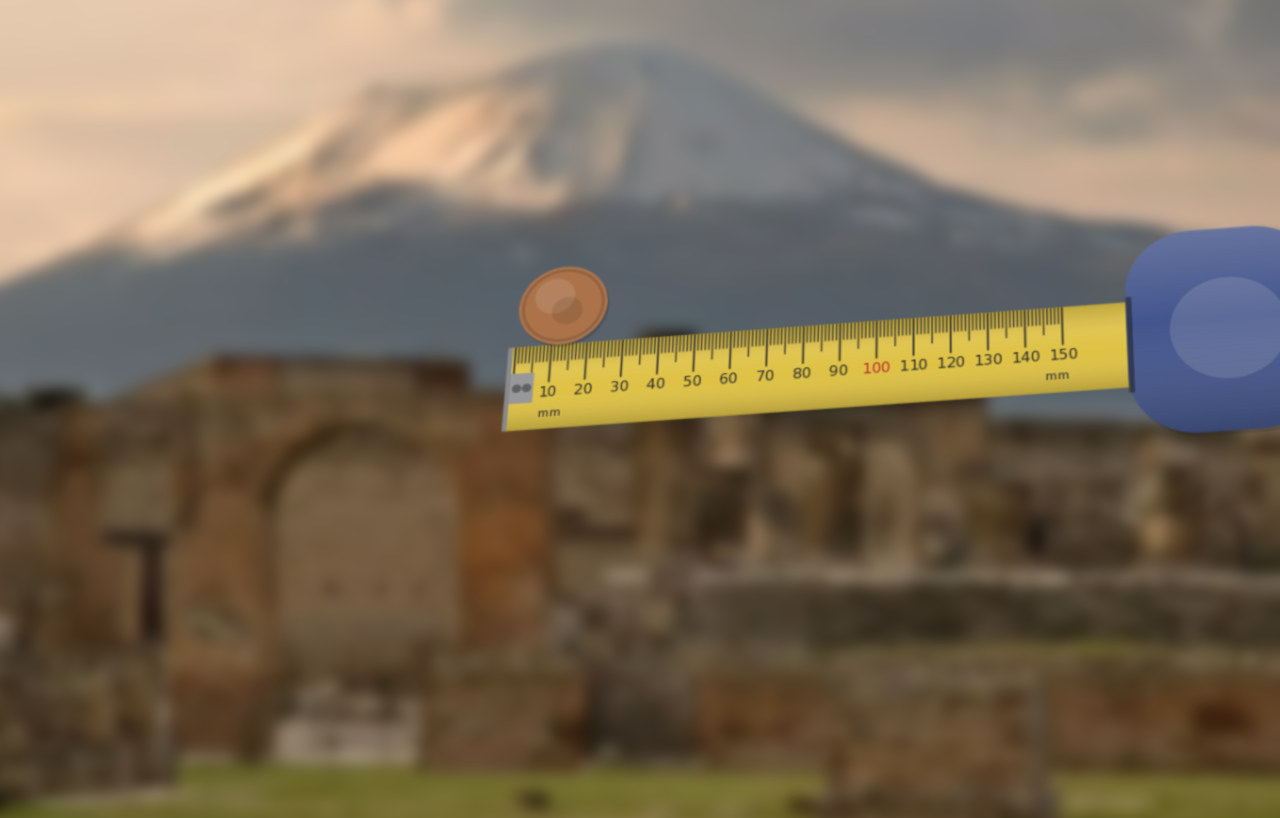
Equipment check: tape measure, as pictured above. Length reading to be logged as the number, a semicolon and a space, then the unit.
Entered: 25; mm
